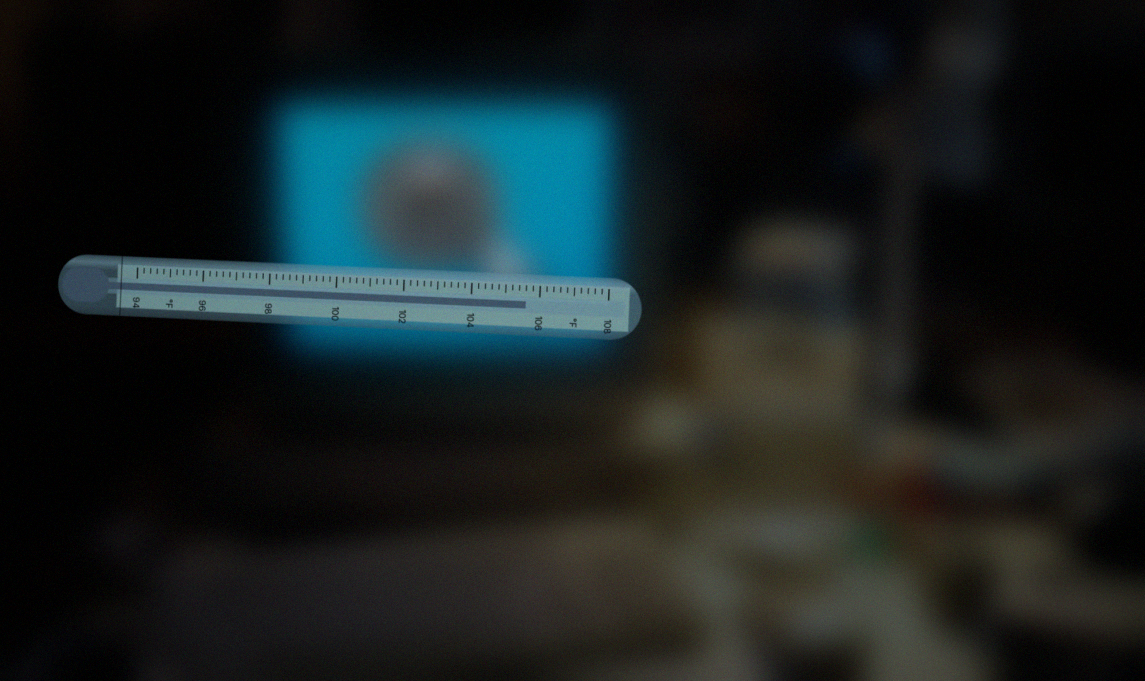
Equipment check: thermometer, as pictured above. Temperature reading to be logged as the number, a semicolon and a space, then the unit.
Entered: 105.6; °F
